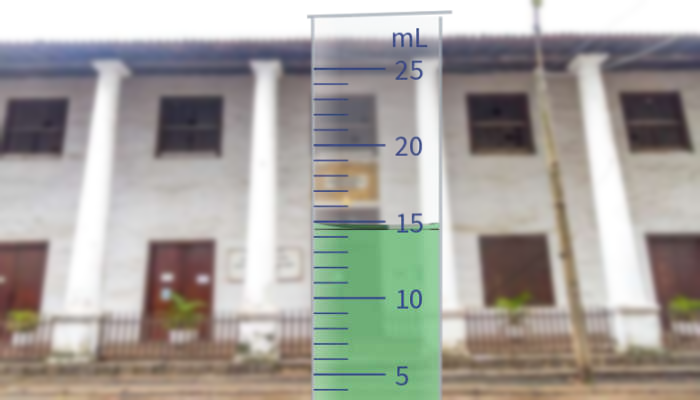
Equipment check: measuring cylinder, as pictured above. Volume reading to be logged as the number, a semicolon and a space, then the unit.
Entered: 14.5; mL
